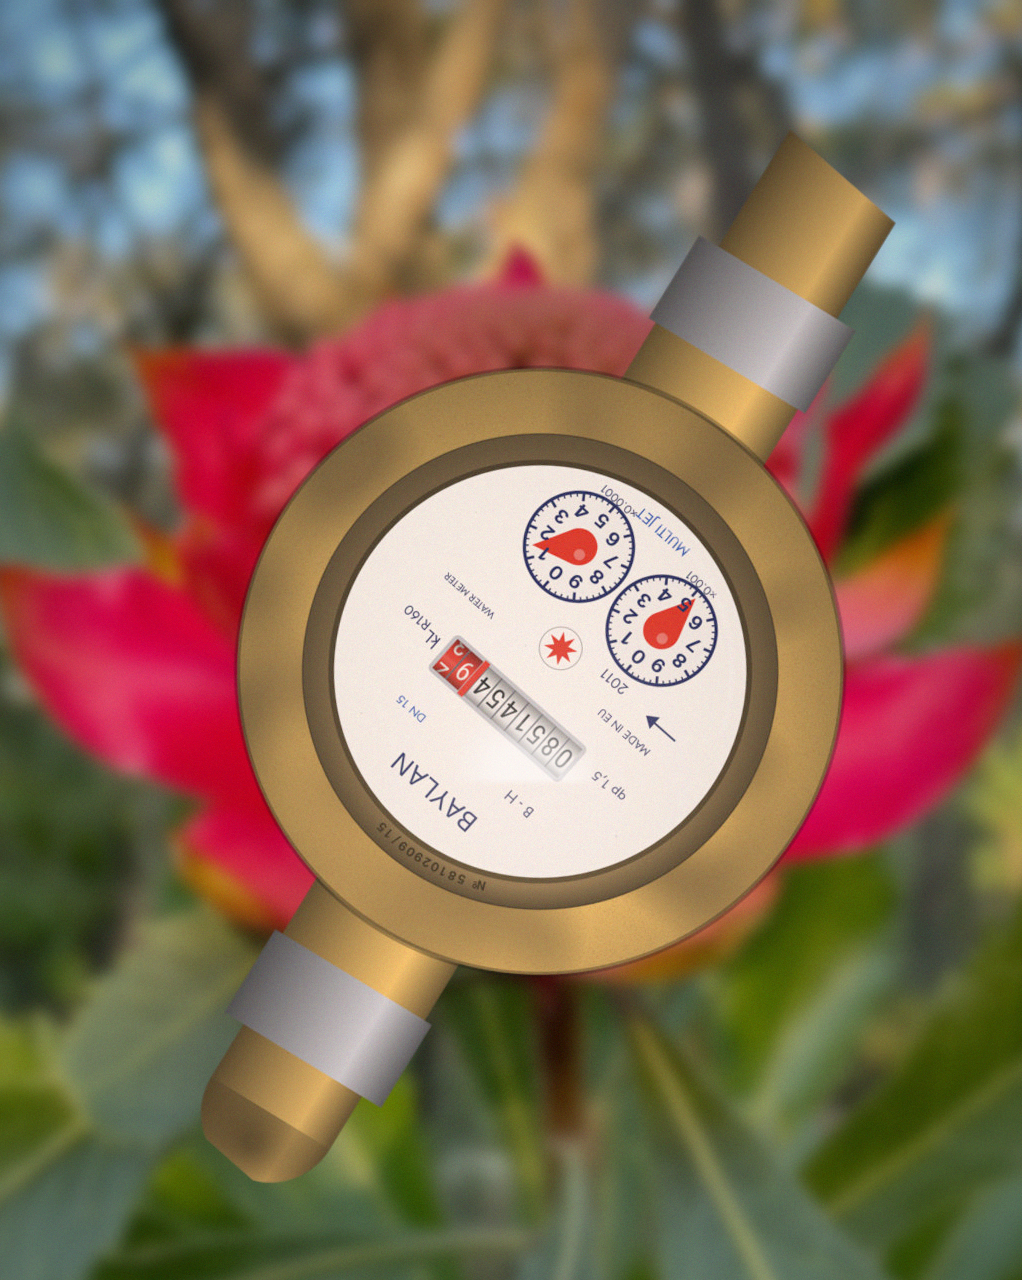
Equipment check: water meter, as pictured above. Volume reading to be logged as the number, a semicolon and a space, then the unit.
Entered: 851454.9251; kL
